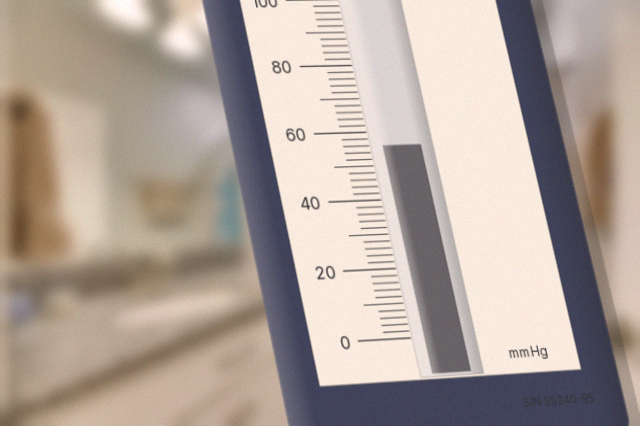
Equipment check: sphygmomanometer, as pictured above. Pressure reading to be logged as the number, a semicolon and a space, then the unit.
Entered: 56; mmHg
